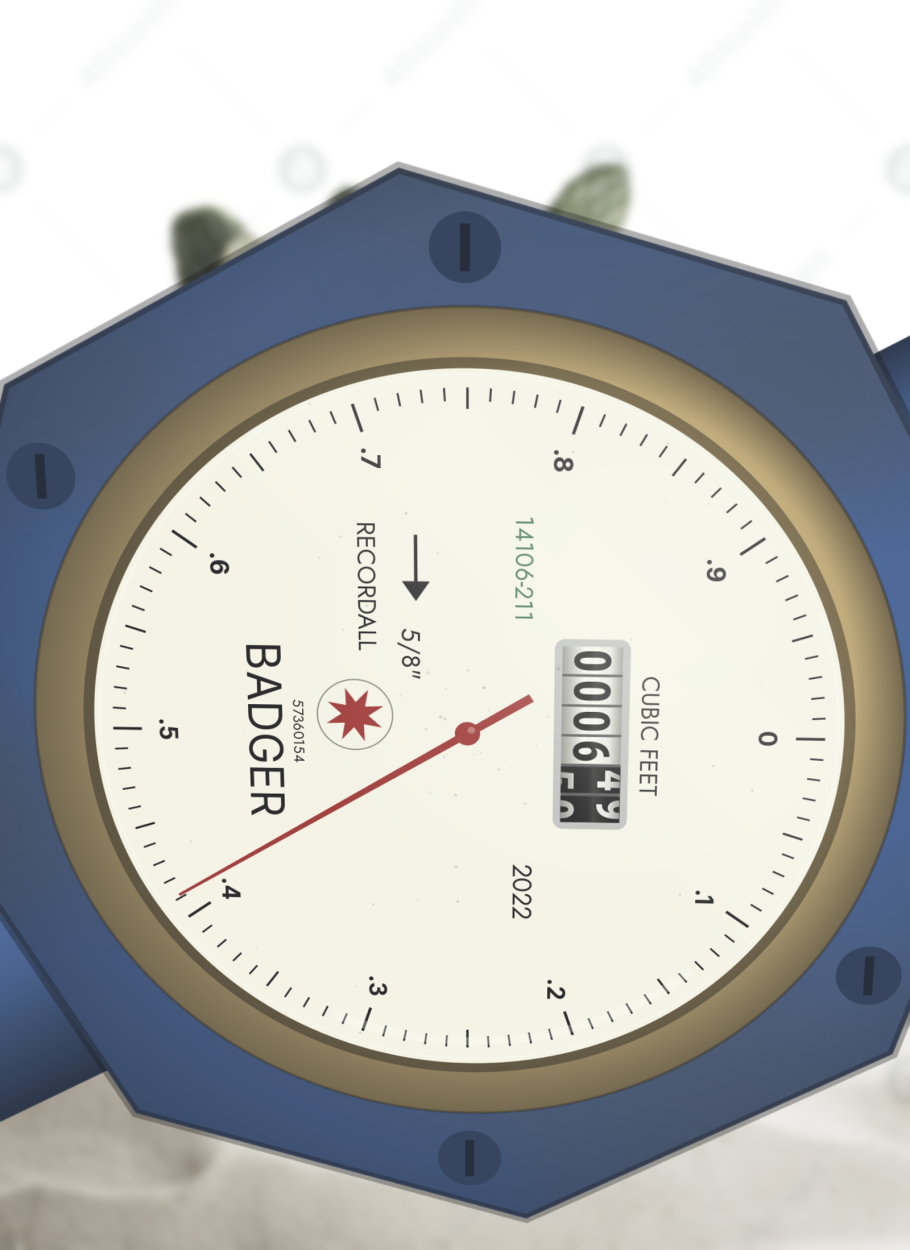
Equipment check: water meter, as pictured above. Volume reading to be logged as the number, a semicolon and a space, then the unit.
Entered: 649.41; ft³
